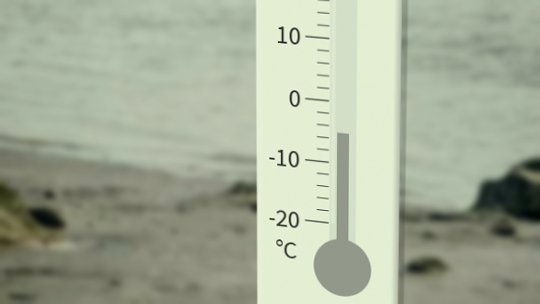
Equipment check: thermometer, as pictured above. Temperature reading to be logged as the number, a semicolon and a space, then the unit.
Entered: -5; °C
